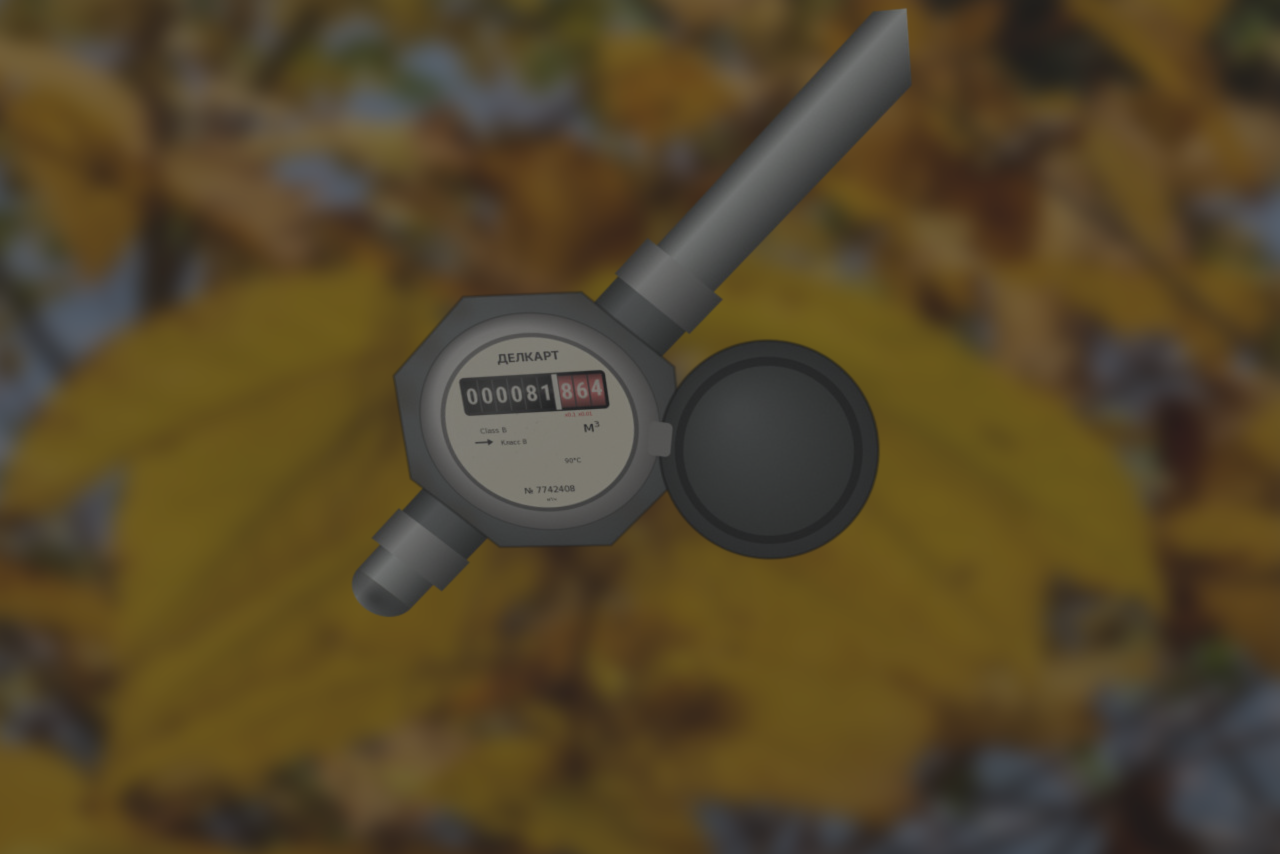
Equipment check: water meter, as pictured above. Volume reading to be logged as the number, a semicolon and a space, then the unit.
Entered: 81.864; m³
